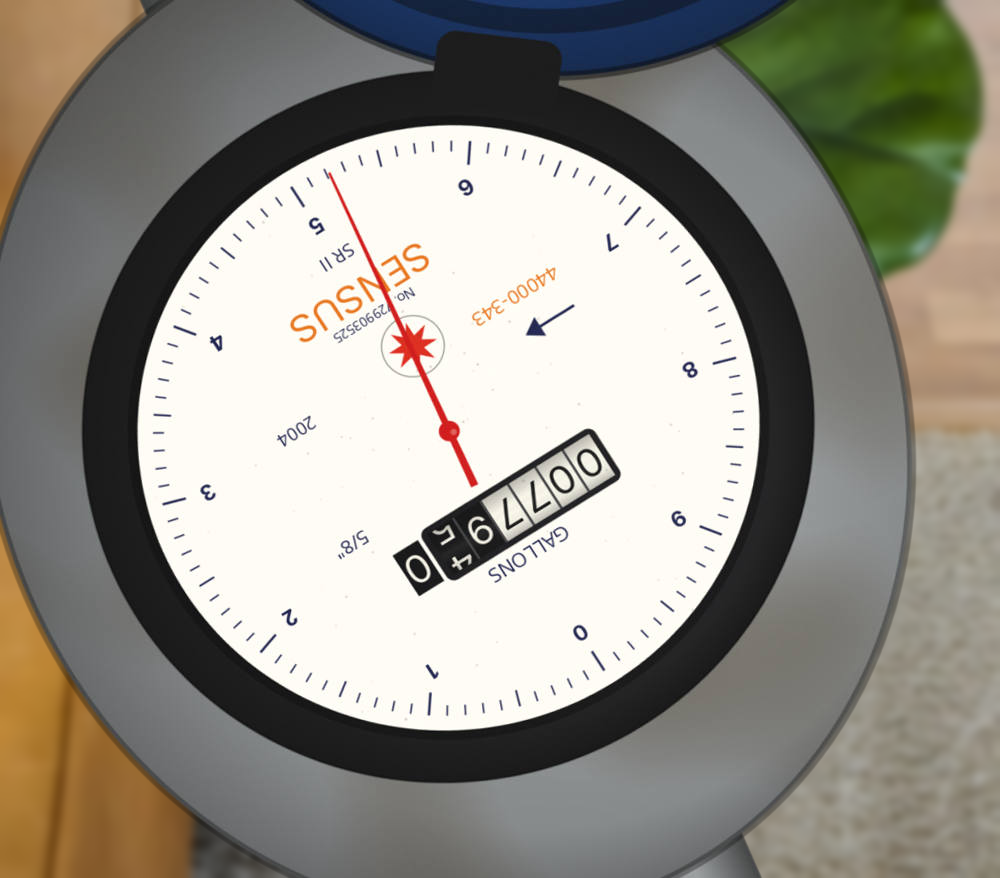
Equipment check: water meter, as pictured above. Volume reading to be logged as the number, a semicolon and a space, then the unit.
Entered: 77945.2; gal
